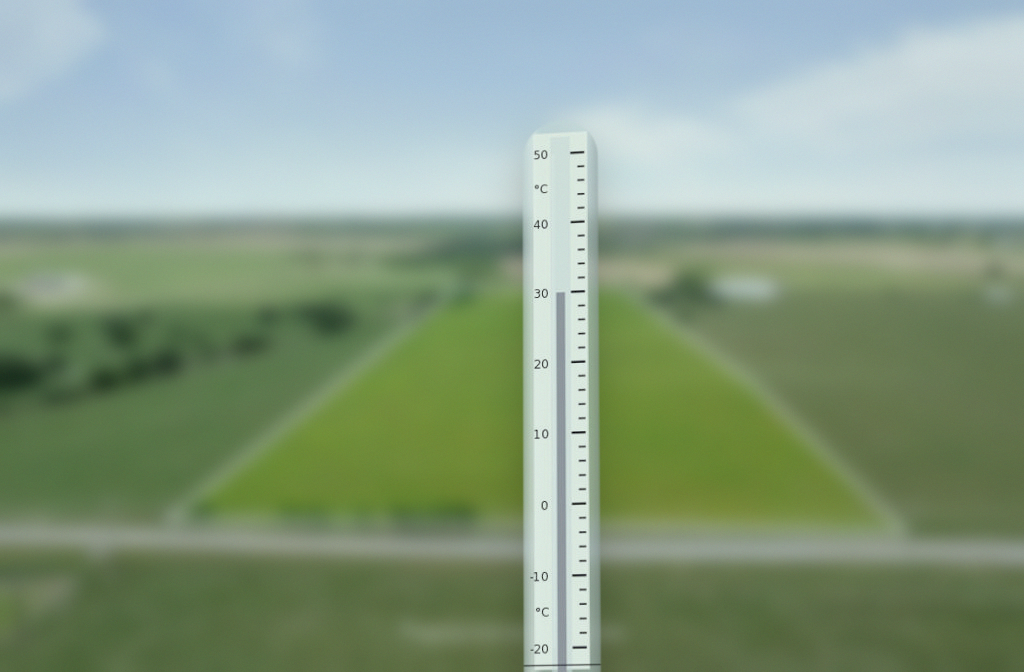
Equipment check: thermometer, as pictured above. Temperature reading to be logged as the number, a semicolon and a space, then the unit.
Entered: 30; °C
